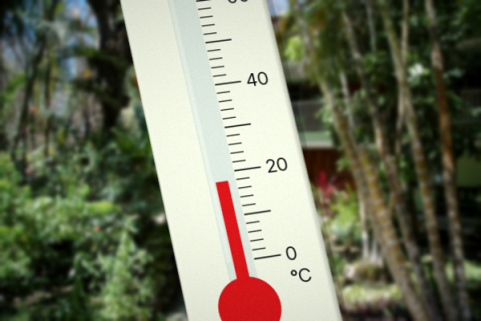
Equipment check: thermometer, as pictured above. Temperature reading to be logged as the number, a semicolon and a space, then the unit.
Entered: 18; °C
